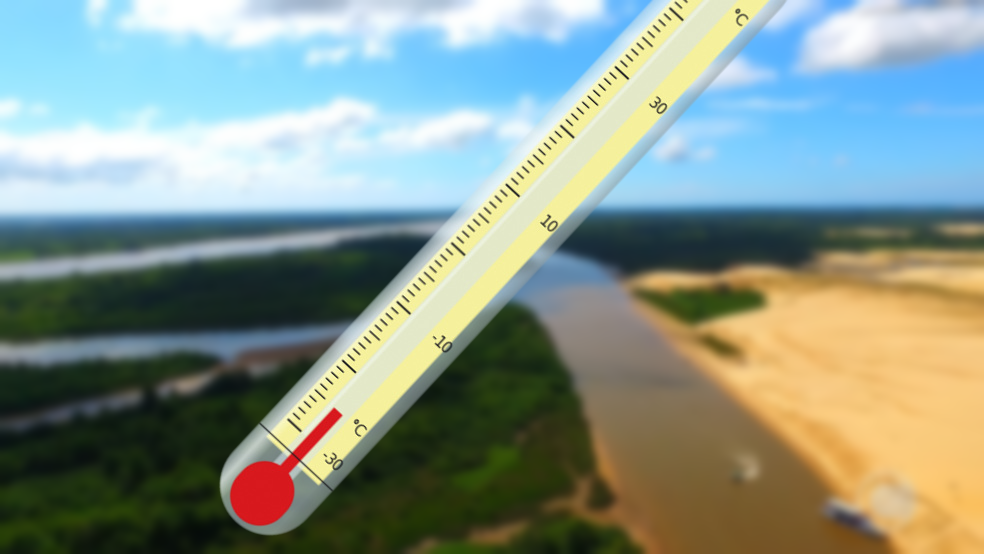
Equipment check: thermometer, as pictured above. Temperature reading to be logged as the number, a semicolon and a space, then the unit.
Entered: -25; °C
